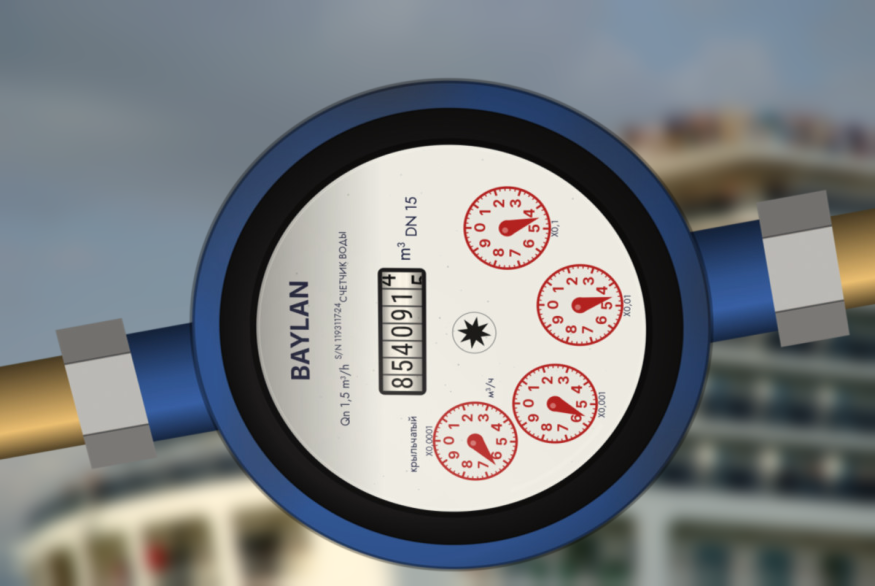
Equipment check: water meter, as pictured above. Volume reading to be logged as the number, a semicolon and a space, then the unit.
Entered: 8540914.4456; m³
